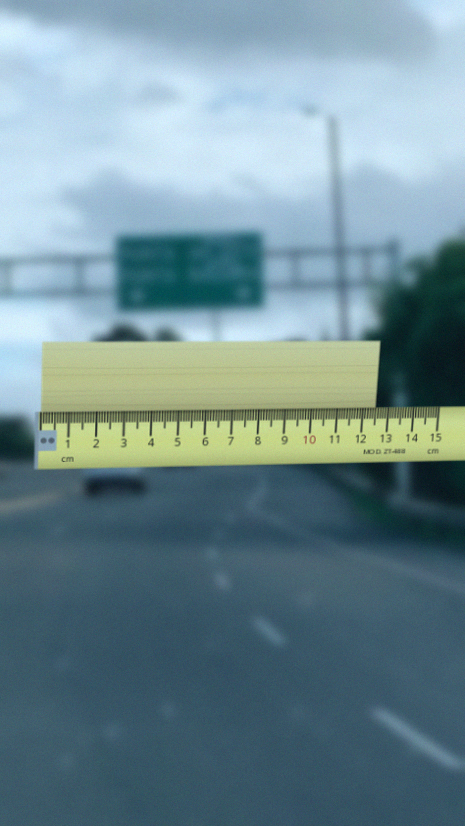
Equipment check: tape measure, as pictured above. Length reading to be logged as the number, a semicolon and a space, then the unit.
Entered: 12.5; cm
